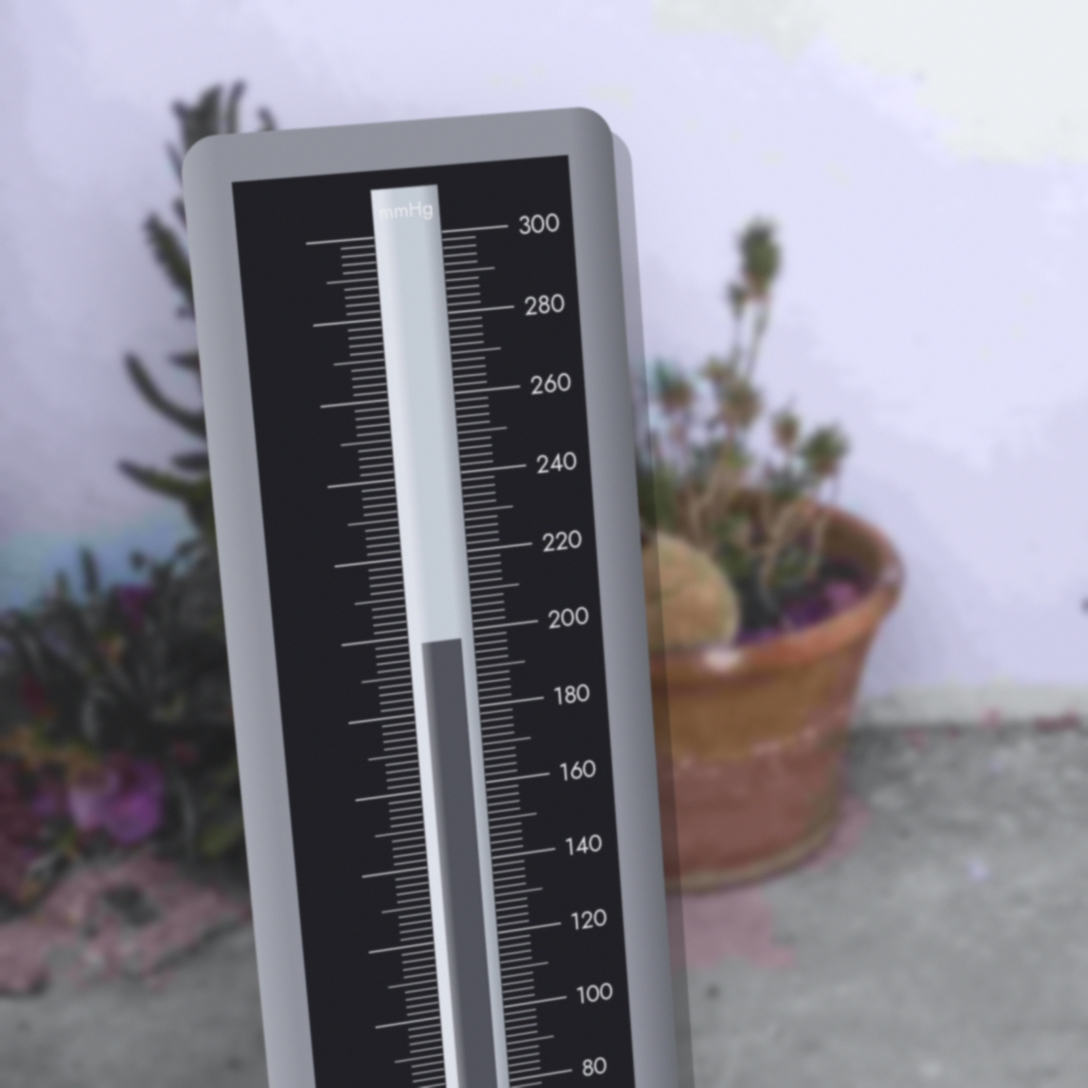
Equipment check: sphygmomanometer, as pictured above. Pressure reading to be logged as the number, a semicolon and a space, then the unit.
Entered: 198; mmHg
